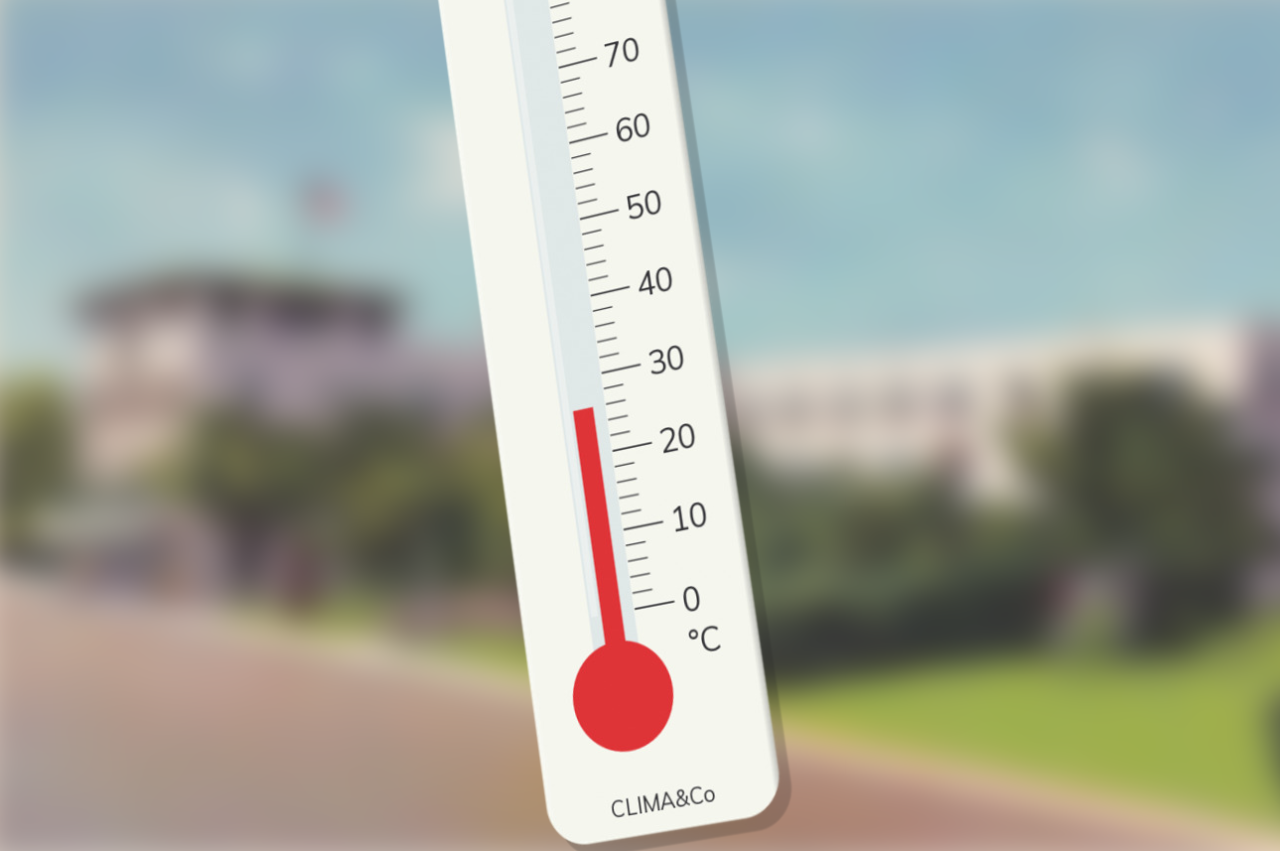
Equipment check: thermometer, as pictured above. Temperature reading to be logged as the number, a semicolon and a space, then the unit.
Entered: 26; °C
